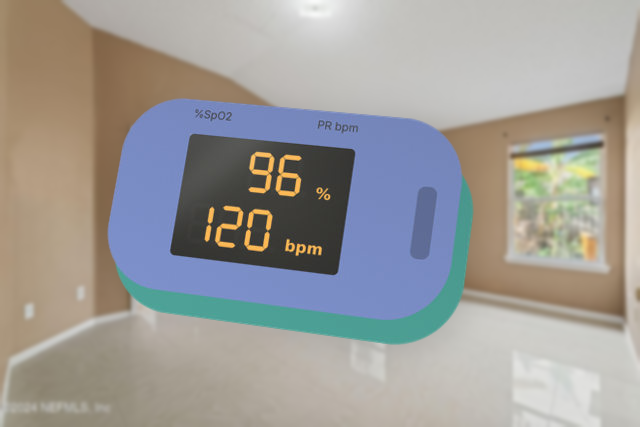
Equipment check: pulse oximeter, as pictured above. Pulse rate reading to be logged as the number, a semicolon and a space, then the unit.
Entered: 120; bpm
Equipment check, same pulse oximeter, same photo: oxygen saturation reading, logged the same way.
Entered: 96; %
